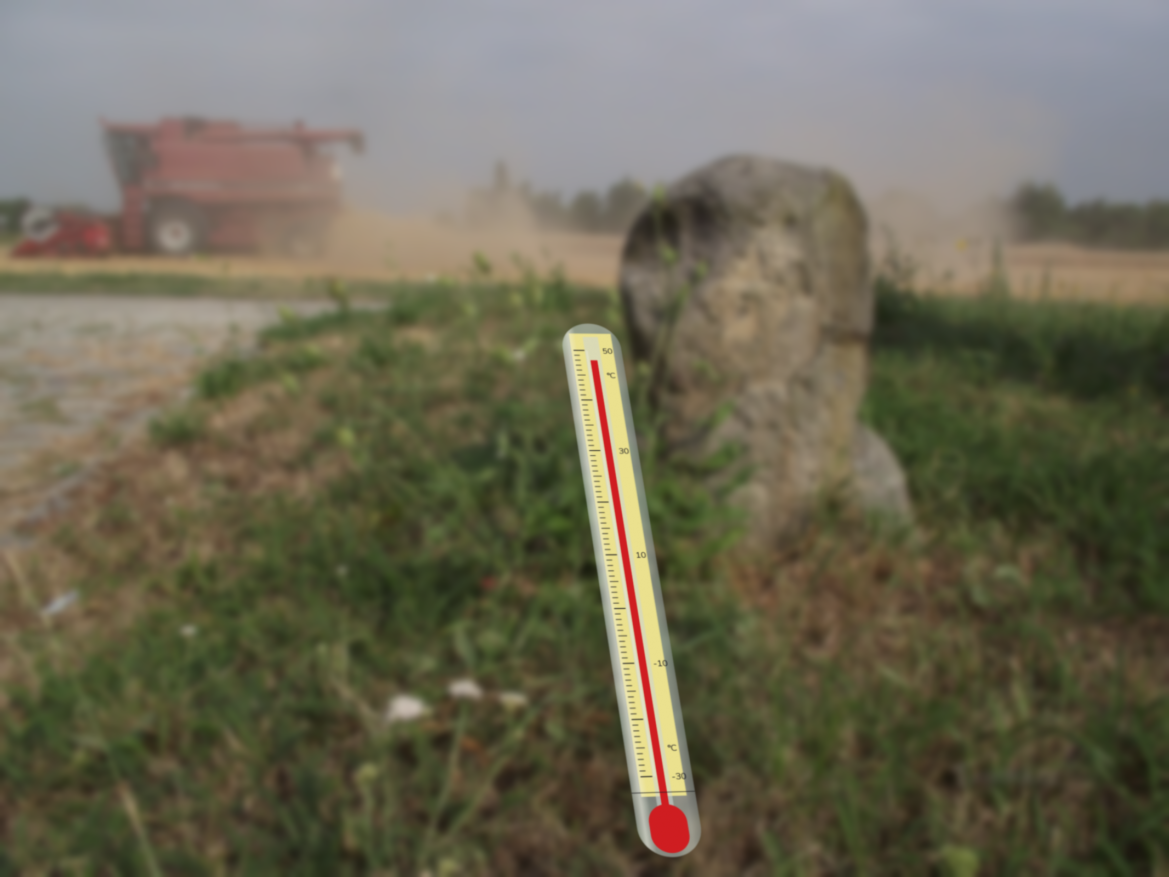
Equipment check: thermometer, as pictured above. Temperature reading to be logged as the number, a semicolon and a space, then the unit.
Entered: 48; °C
